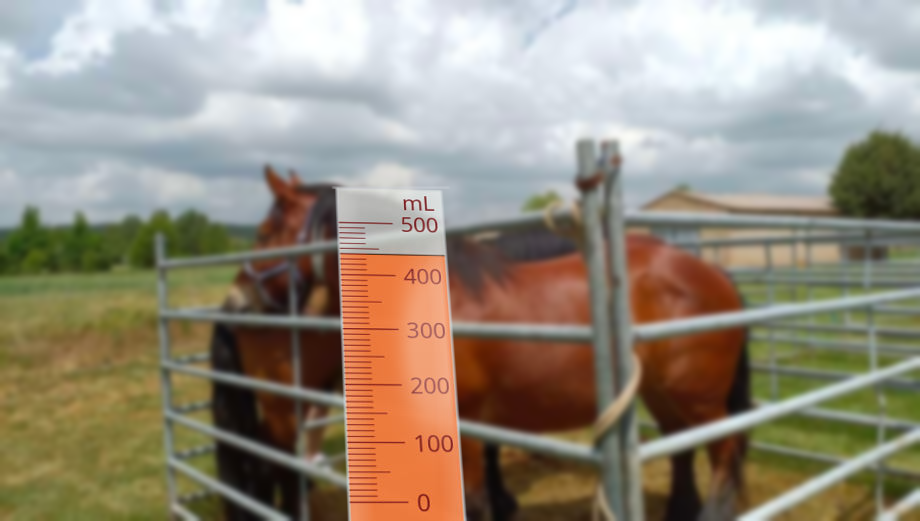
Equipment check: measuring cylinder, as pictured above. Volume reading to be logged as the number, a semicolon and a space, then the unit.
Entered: 440; mL
